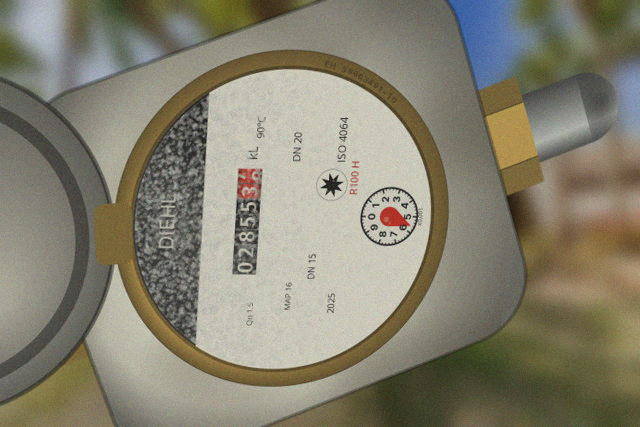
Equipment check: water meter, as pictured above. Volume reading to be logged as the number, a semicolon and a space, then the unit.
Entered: 2855.375; kL
